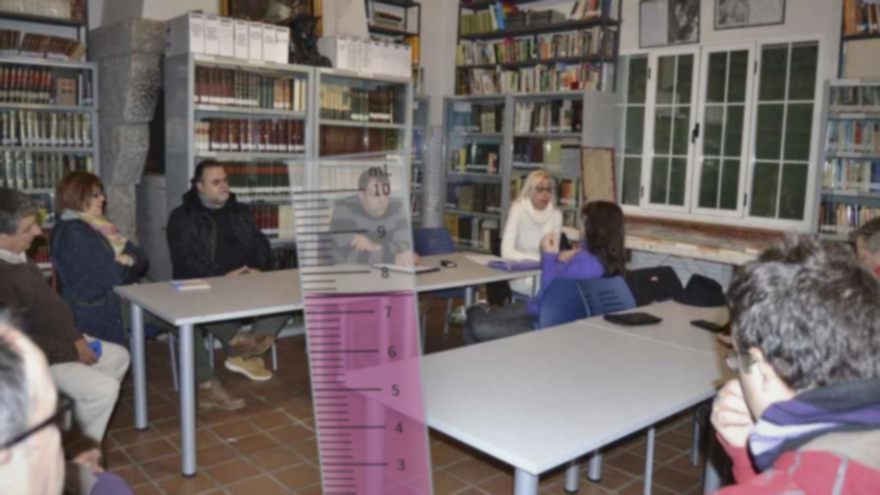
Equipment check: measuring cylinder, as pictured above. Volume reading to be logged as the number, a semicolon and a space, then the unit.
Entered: 7.4; mL
